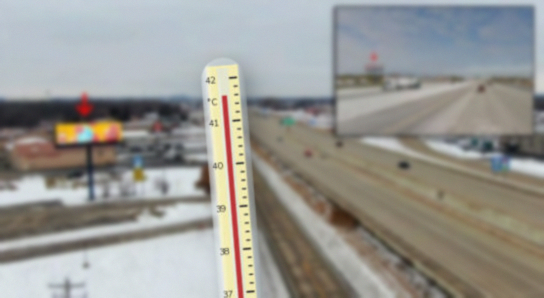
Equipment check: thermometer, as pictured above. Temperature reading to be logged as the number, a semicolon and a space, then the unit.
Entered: 41.6; °C
